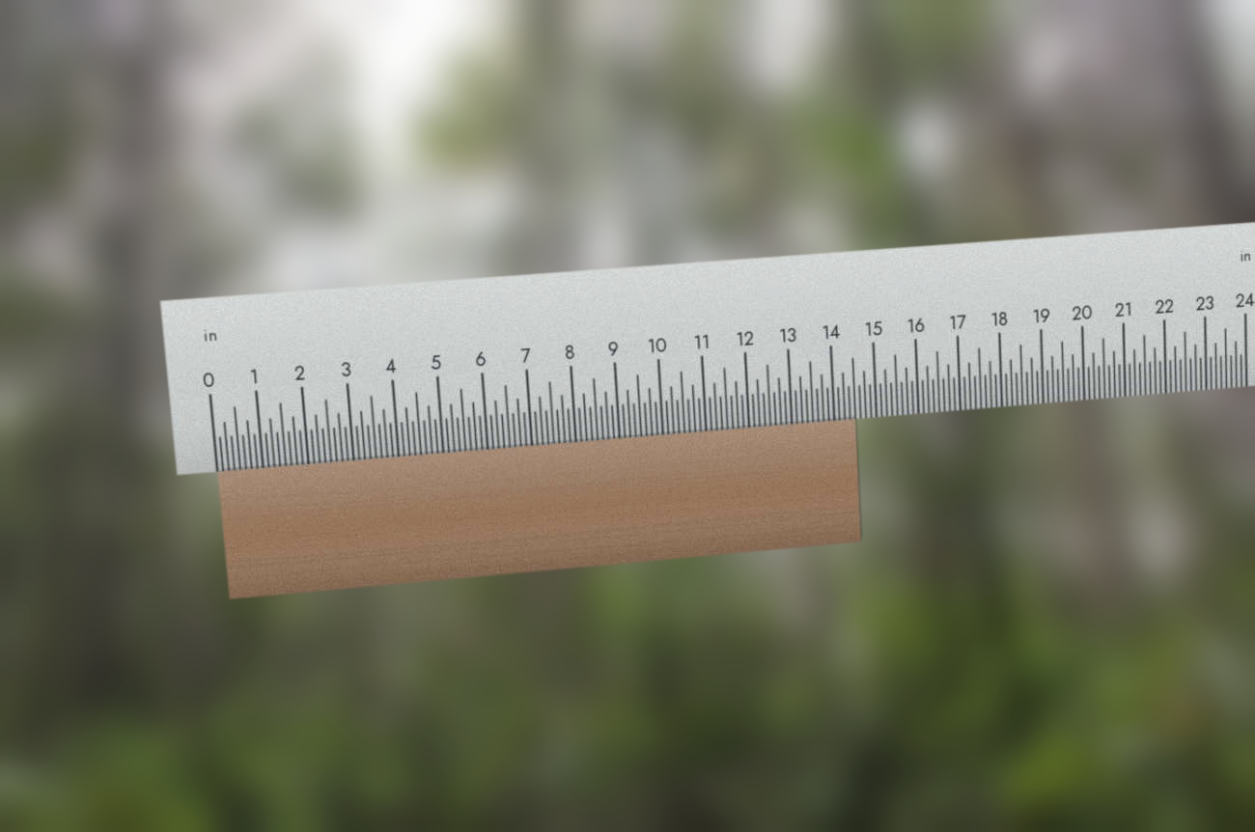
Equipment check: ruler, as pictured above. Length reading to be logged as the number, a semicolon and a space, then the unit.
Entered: 14.5; in
